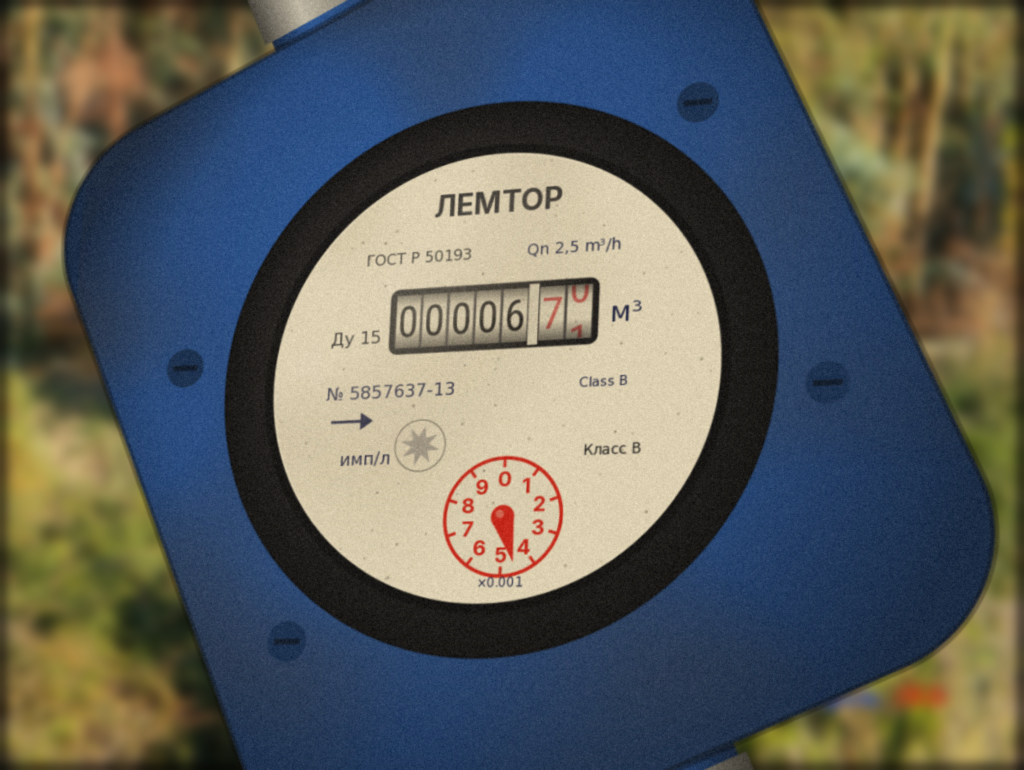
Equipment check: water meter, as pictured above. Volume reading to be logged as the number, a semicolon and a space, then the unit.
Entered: 6.704; m³
